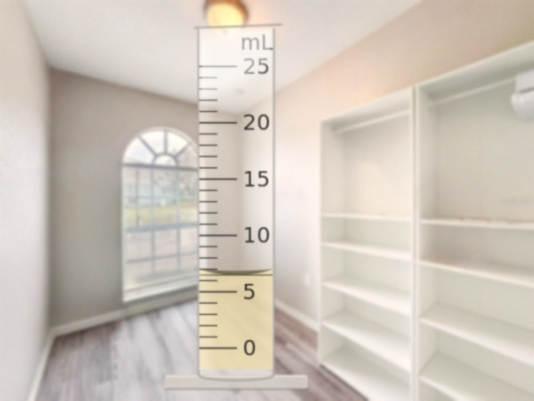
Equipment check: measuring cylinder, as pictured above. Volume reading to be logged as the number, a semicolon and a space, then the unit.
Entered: 6.5; mL
